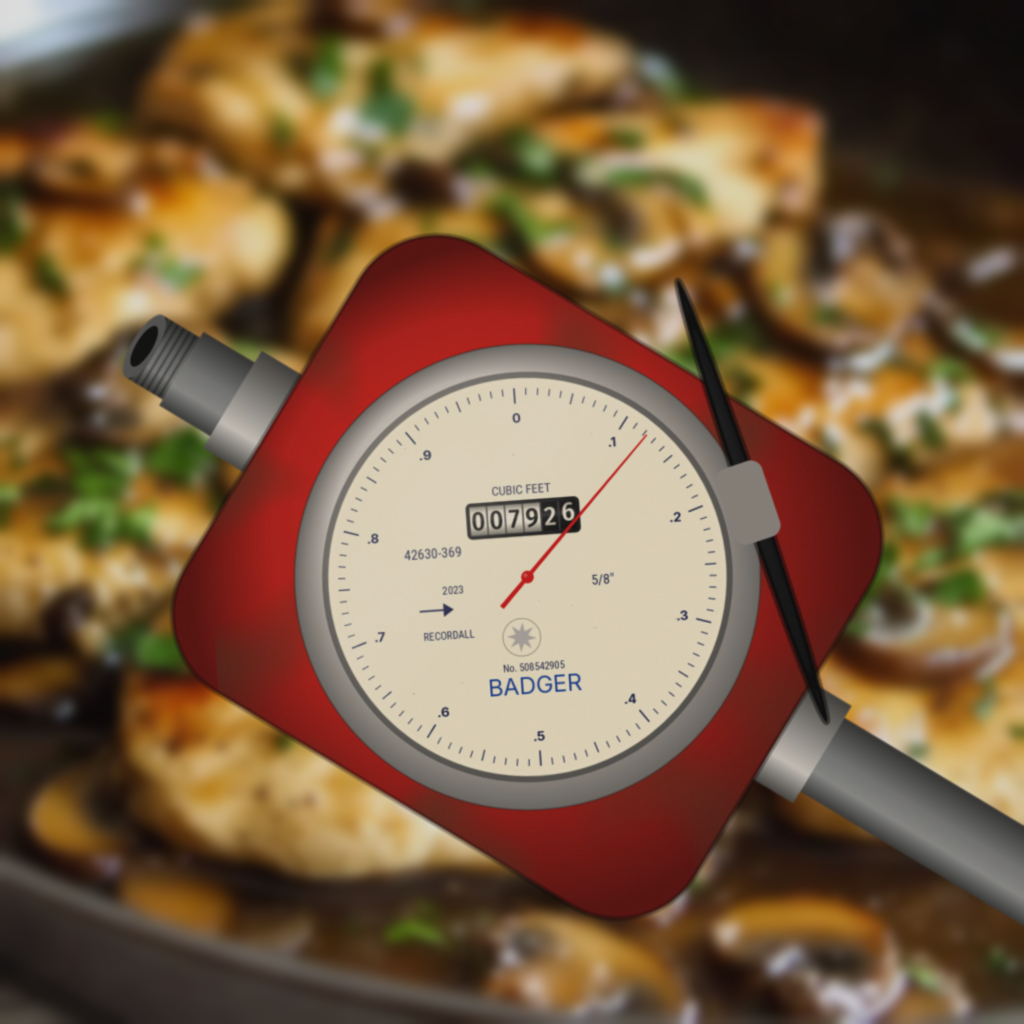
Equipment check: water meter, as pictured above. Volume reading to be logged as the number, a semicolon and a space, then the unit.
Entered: 7926.12; ft³
